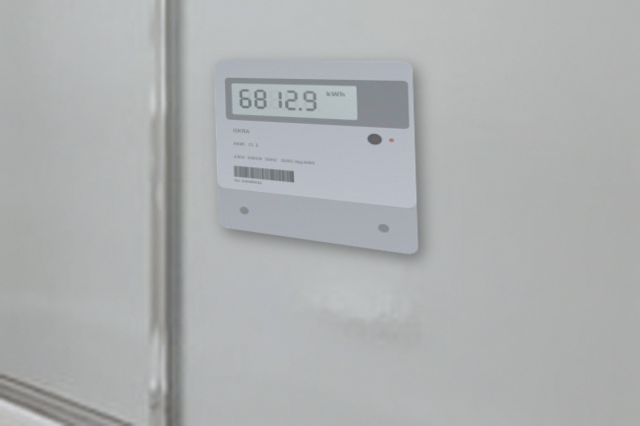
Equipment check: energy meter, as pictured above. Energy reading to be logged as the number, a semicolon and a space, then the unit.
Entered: 6812.9; kWh
